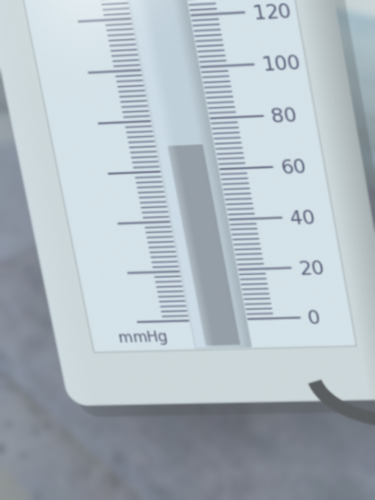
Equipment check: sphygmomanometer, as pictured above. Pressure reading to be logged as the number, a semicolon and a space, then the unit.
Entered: 70; mmHg
